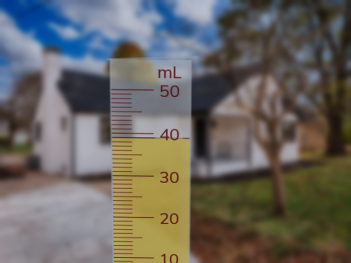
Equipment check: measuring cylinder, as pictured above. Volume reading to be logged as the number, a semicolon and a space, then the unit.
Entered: 39; mL
